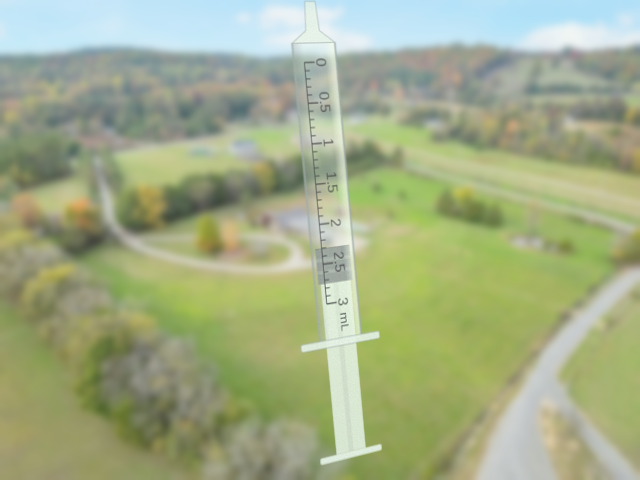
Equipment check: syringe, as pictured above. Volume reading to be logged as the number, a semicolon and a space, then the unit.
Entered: 2.3; mL
